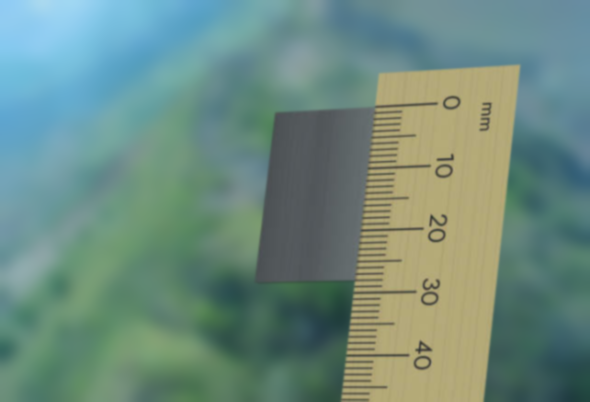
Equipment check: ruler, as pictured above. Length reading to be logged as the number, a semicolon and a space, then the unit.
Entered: 28; mm
